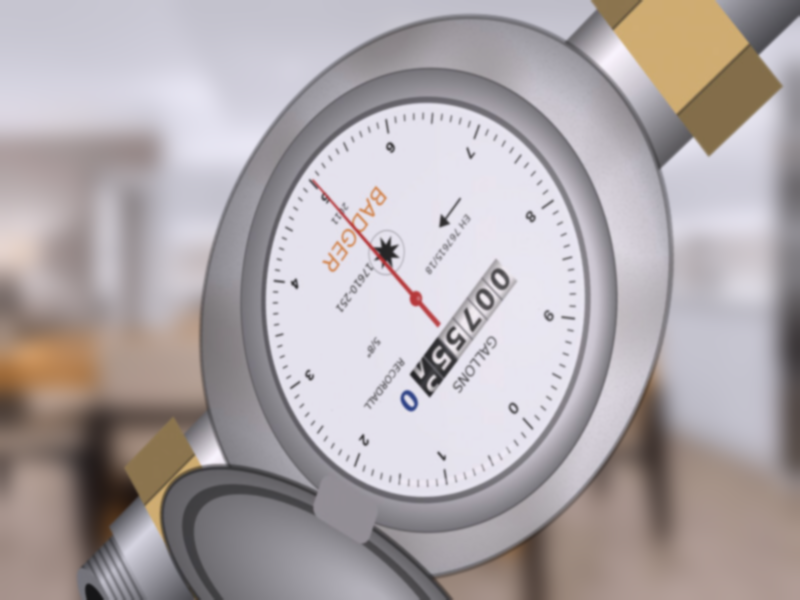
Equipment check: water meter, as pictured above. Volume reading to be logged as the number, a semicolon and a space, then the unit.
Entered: 75535.0; gal
